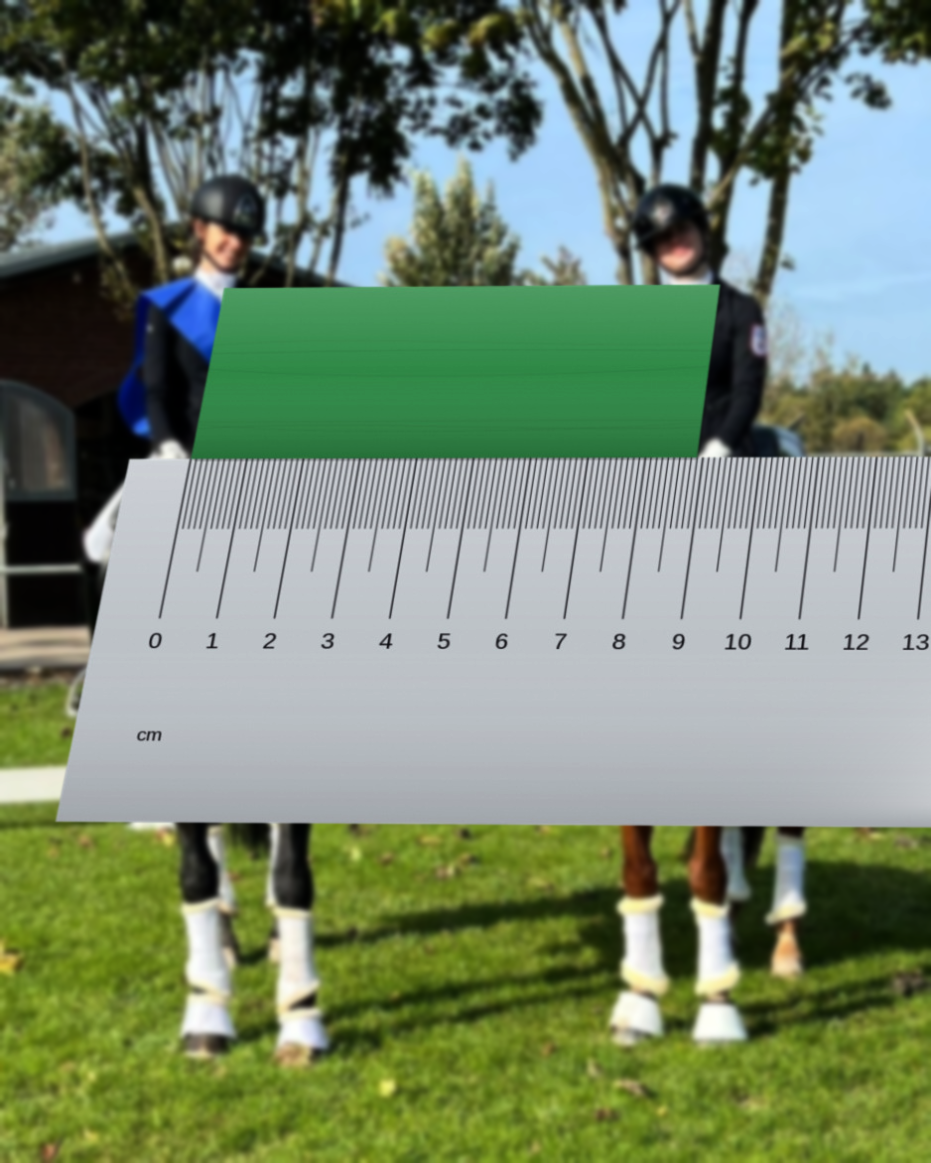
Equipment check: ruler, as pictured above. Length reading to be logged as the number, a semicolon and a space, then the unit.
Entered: 8.9; cm
